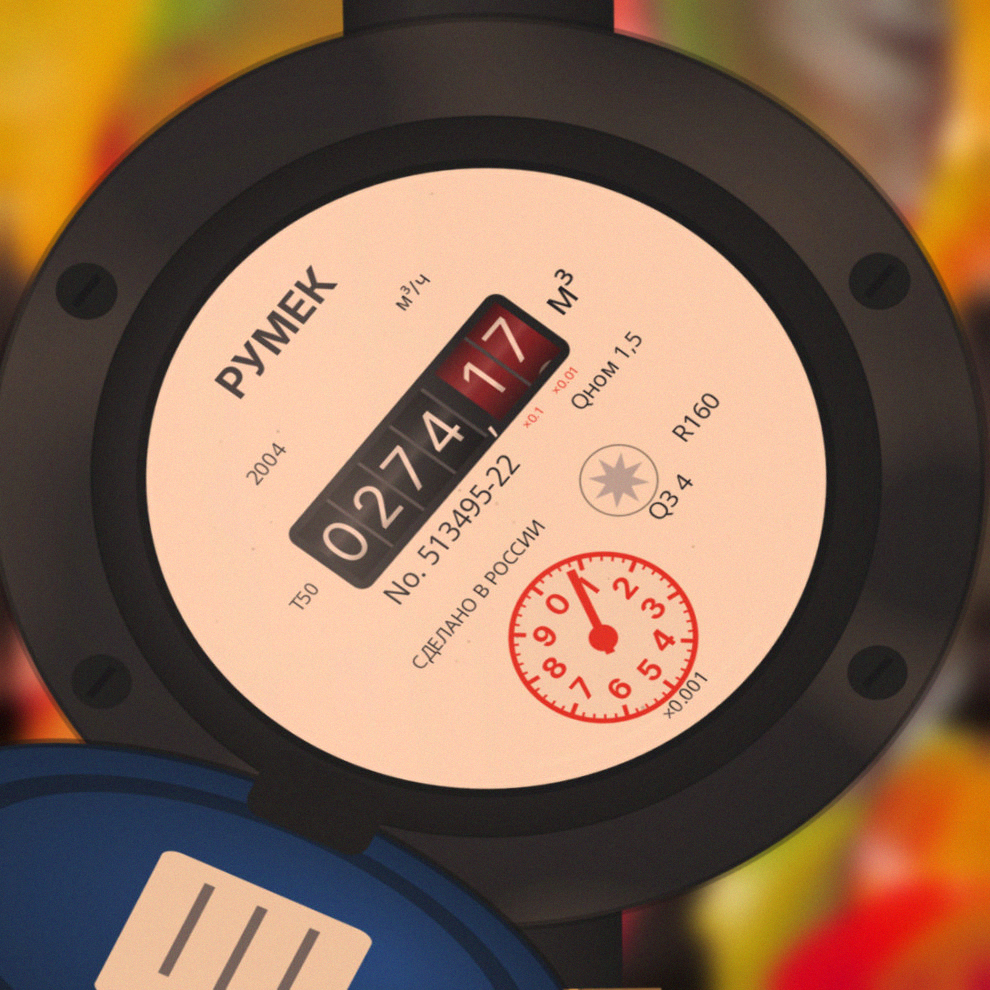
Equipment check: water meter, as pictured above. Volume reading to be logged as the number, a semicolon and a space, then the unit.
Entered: 274.170; m³
